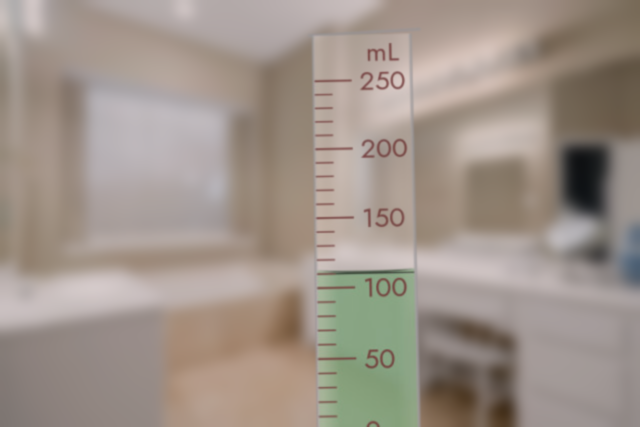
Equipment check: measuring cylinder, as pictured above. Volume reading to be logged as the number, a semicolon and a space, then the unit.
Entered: 110; mL
